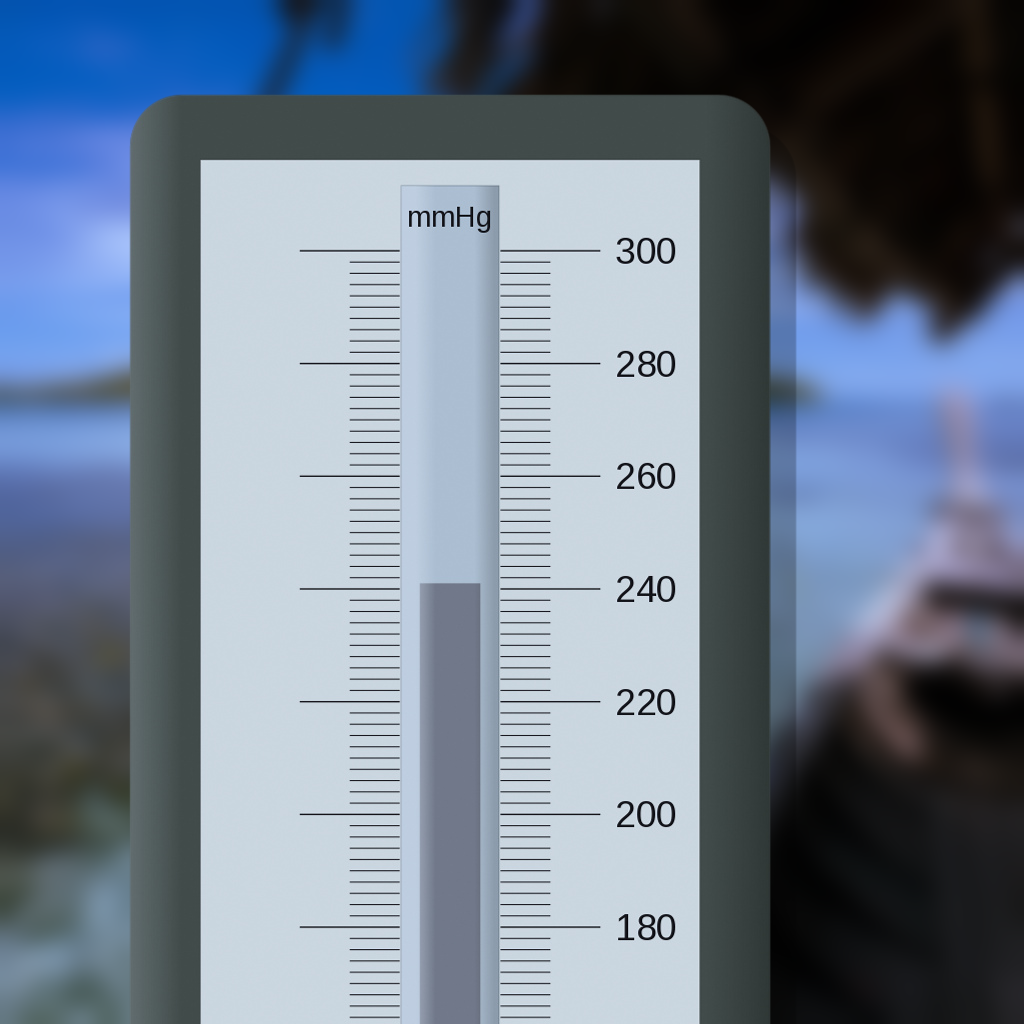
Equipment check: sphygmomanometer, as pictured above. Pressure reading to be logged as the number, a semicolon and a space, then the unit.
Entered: 241; mmHg
